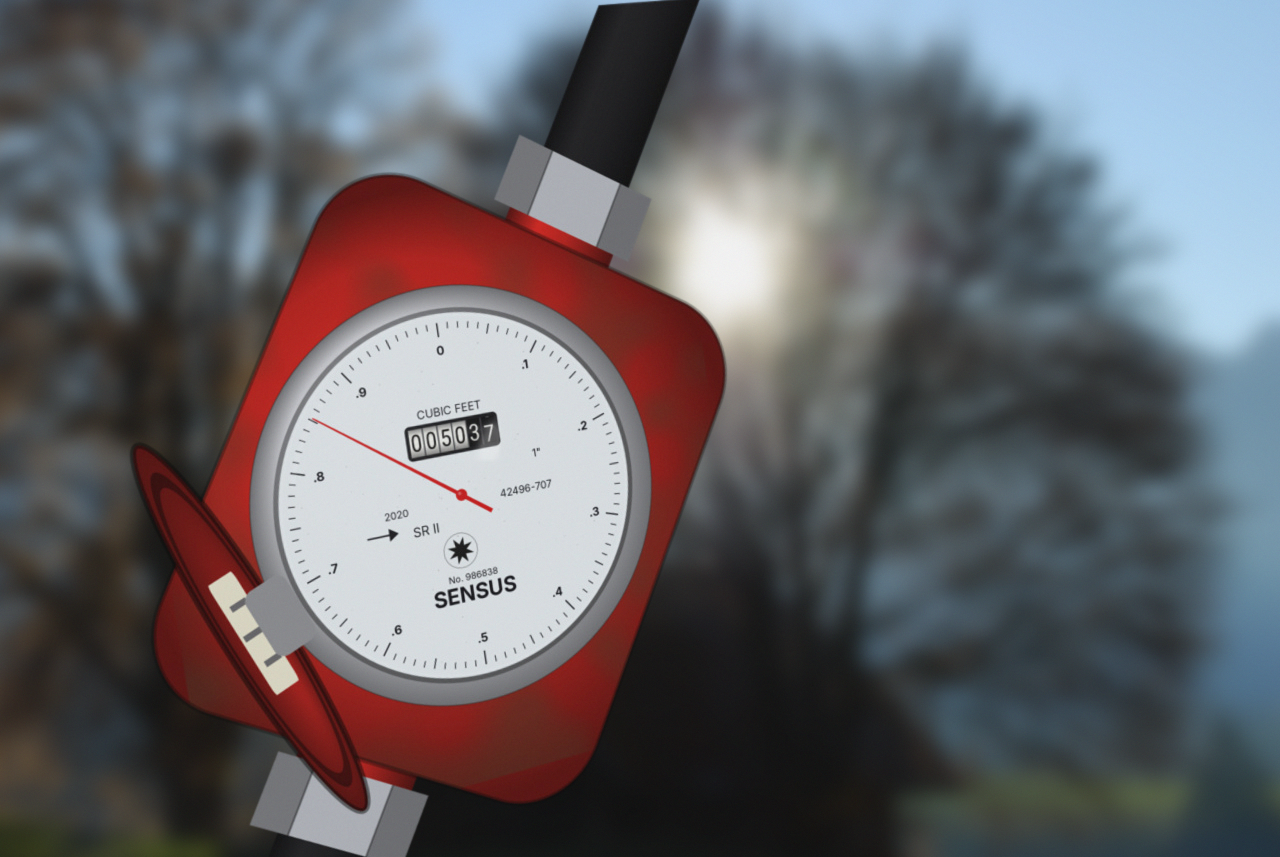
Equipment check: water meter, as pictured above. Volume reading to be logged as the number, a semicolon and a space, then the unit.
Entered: 5036.85; ft³
